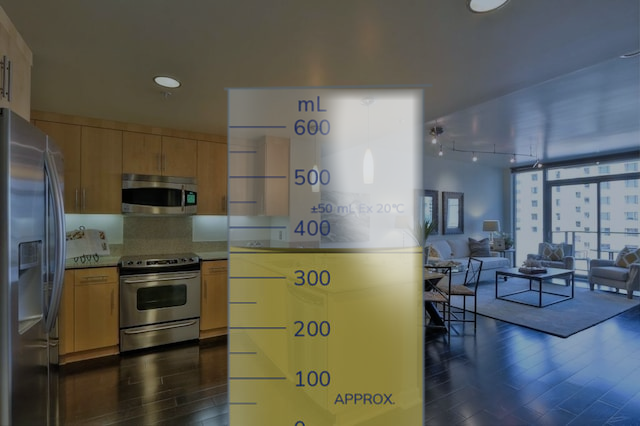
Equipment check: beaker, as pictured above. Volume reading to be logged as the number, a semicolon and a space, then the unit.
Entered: 350; mL
